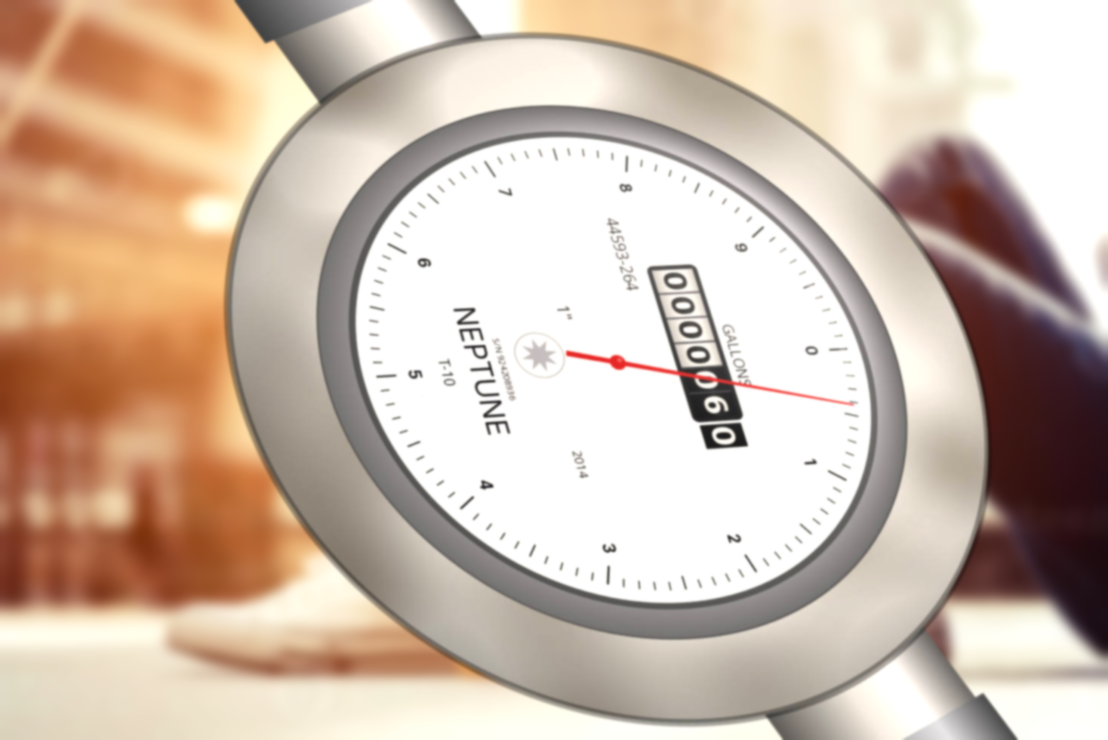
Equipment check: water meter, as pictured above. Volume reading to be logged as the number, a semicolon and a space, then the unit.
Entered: 60.4; gal
